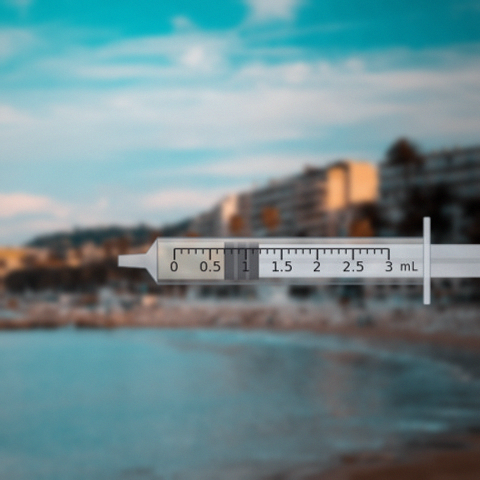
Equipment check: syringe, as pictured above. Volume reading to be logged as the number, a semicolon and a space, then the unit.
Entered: 0.7; mL
